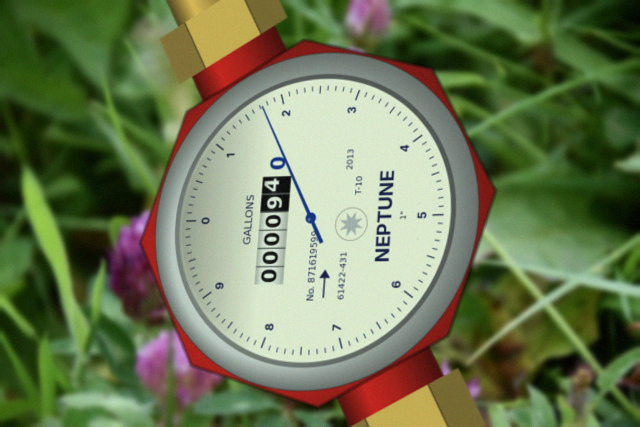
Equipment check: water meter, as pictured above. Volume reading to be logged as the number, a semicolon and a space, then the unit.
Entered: 941.7; gal
